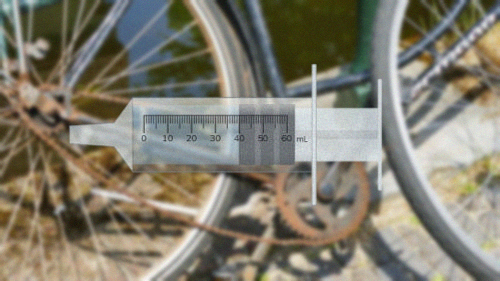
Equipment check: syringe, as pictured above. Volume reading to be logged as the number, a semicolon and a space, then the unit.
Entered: 40; mL
